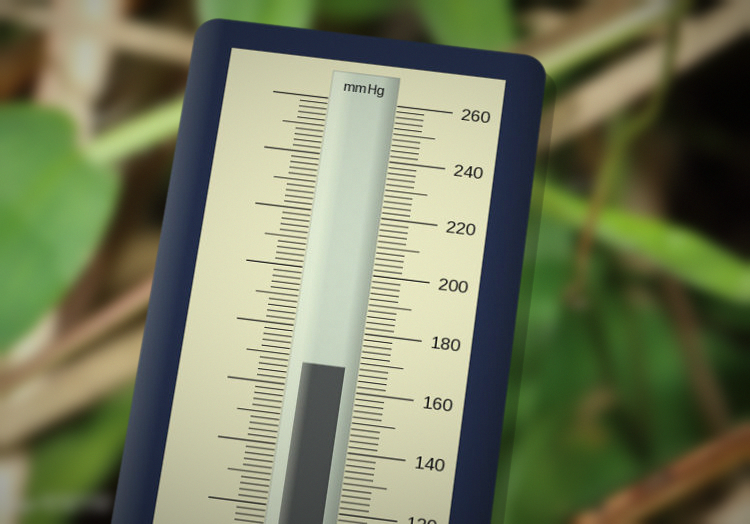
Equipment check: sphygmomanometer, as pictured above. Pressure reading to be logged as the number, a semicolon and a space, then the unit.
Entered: 168; mmHg
